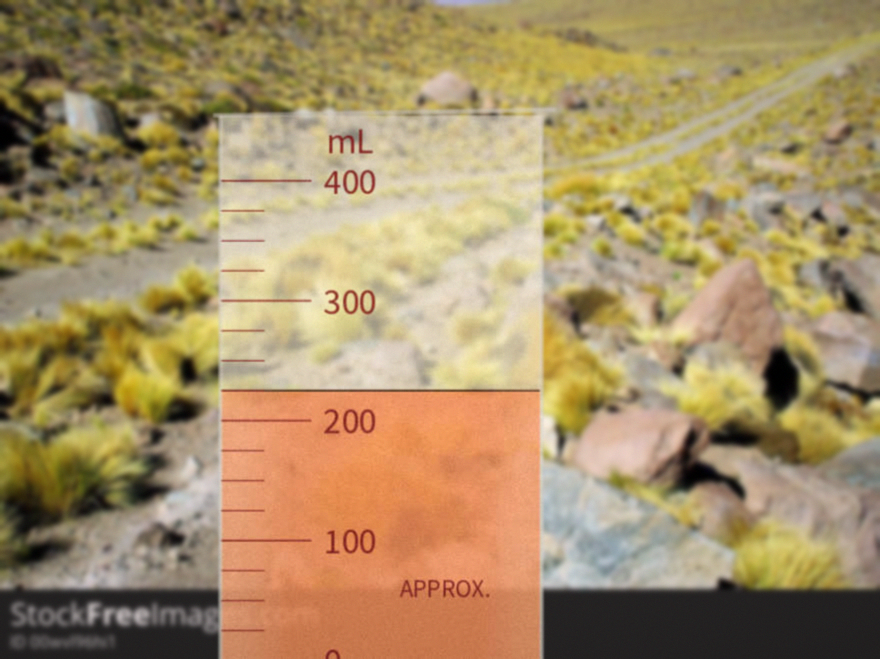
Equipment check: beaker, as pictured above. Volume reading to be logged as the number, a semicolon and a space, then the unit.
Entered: 225; mL
